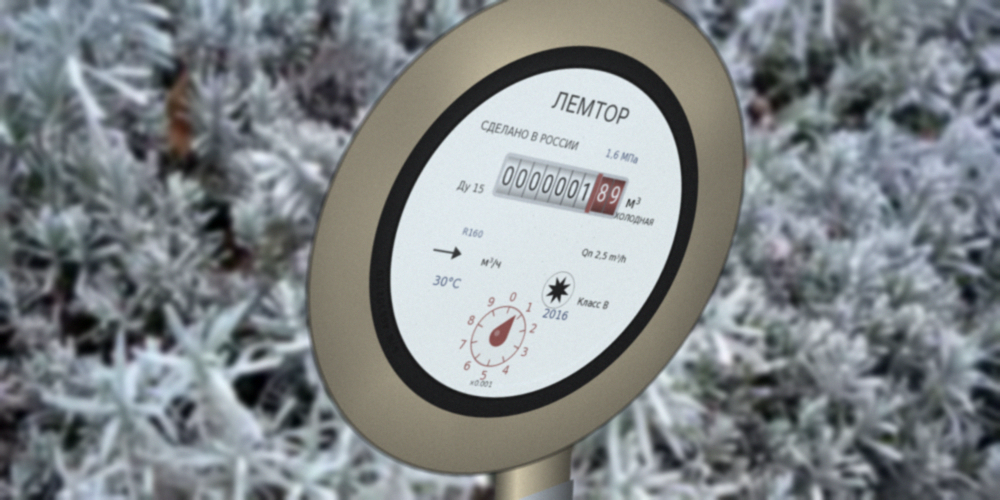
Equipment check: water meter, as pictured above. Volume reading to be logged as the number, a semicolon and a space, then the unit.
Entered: 1.890; m³
